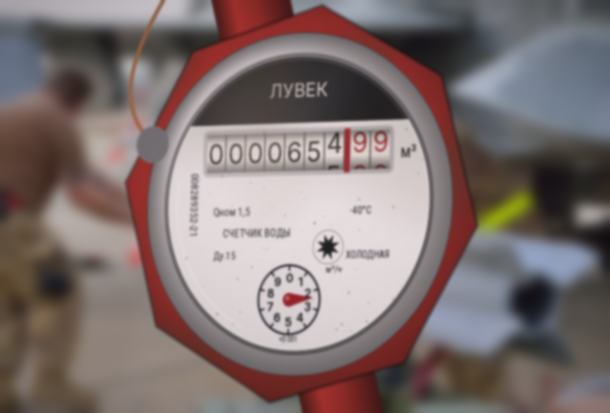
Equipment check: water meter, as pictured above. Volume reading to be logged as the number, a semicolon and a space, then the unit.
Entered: 654.992; m³
